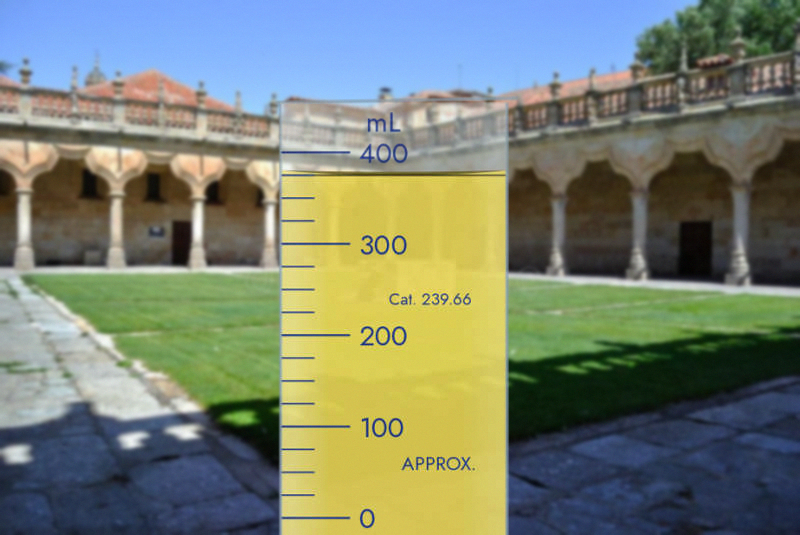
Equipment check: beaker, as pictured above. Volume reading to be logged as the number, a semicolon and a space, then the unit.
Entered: 375; mL
